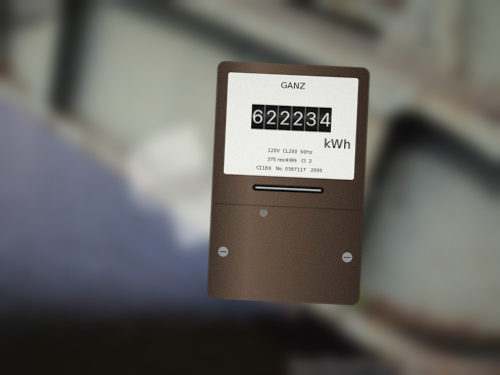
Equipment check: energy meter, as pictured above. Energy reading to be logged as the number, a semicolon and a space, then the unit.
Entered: 622234; kWh
